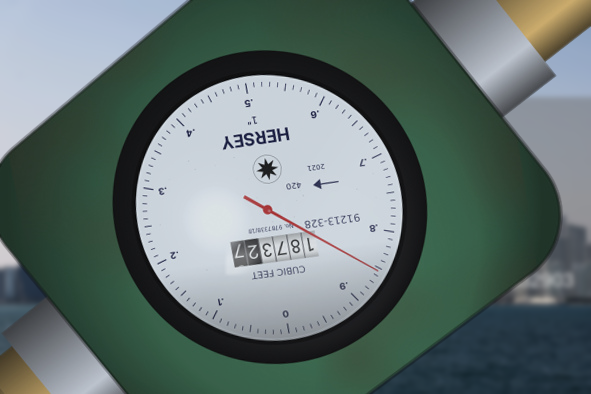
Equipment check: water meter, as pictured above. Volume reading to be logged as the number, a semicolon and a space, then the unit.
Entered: 187326.85; ft³
